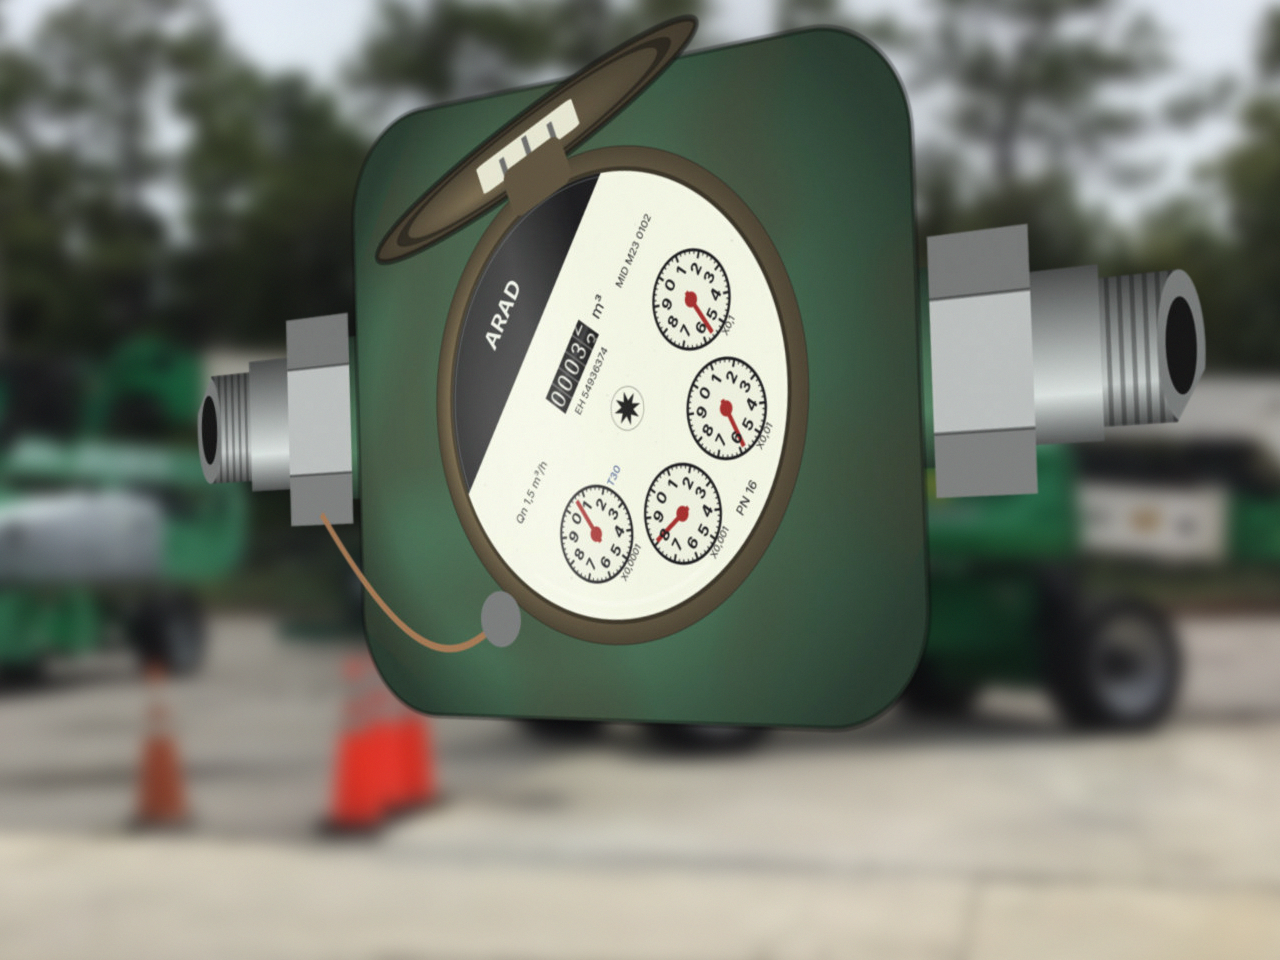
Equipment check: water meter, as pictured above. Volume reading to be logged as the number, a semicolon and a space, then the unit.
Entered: 32.5580; m³
